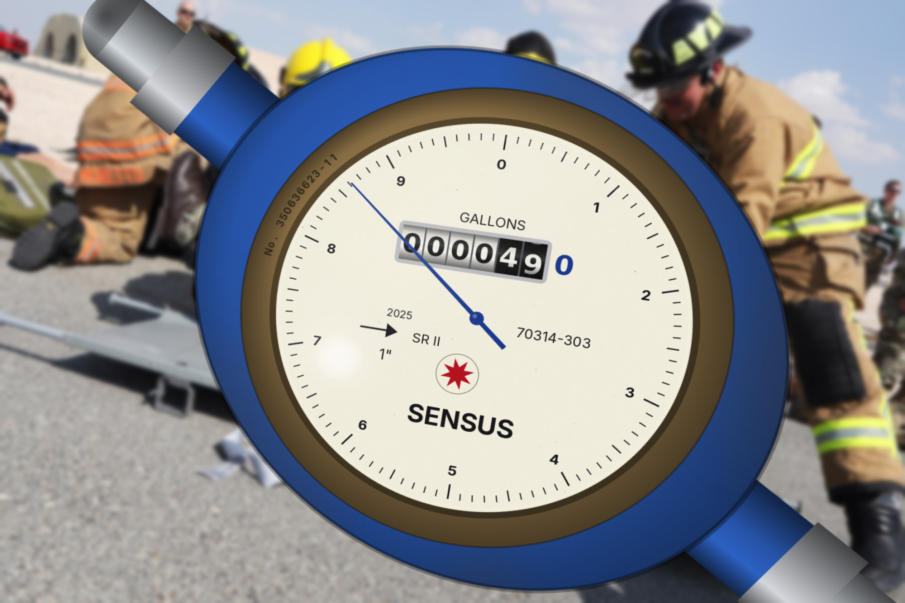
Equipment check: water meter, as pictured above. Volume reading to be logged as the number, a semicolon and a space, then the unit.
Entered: 488.6; gal
